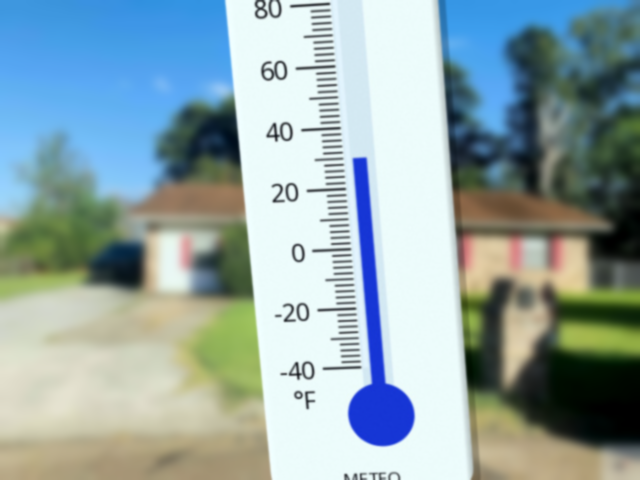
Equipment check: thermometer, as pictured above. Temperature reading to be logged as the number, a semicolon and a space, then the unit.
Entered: 30; °F
